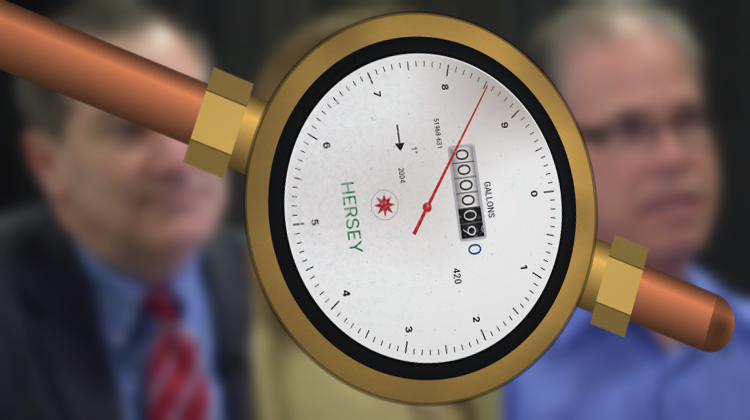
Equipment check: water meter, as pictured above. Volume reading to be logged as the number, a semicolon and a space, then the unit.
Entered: 88.5; gal
